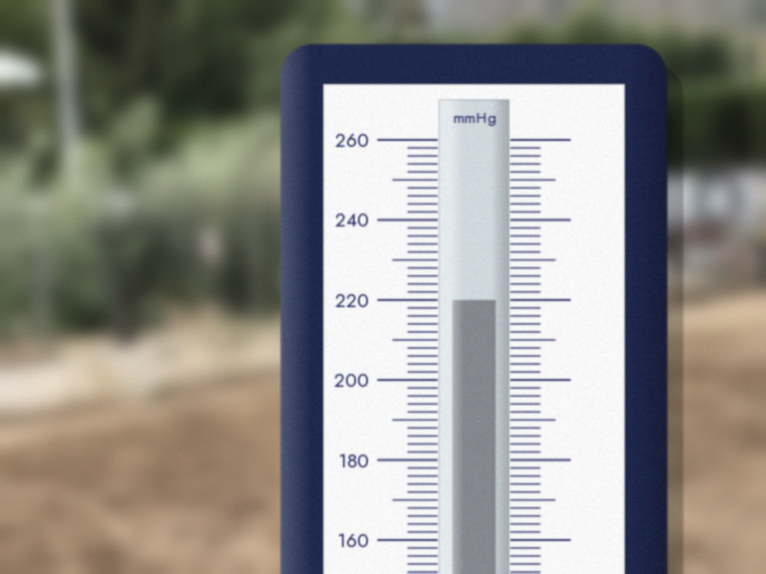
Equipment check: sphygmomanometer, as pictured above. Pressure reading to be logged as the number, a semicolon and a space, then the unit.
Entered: 220; mmHg
